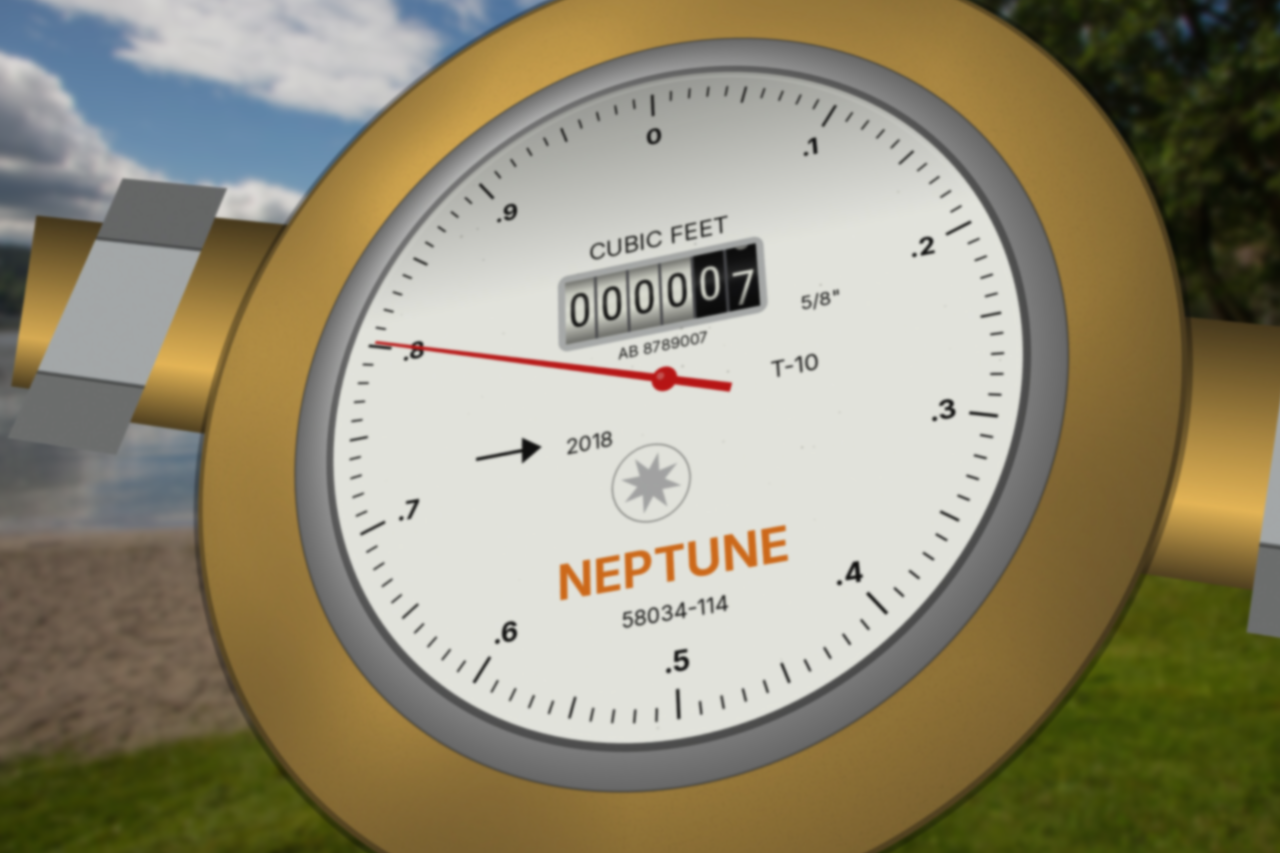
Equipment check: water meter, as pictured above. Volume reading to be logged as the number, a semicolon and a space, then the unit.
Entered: 6.80; ft³
